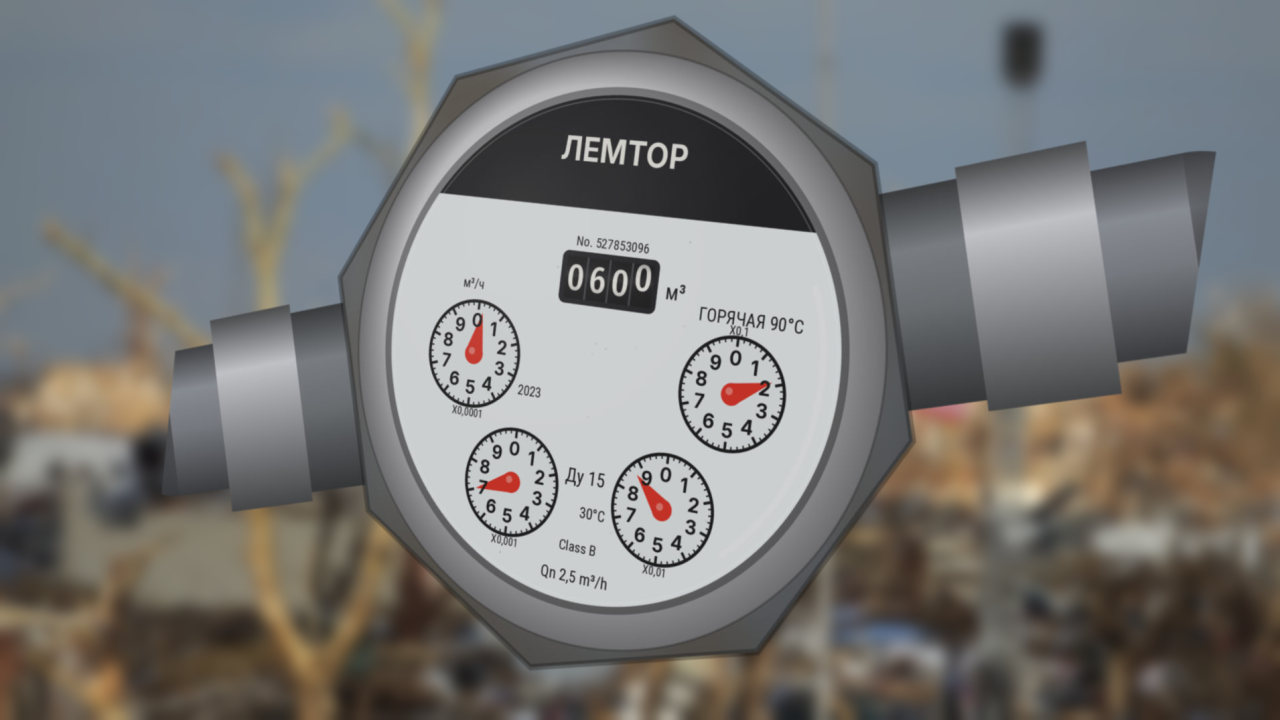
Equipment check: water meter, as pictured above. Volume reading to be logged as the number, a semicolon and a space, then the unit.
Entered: 600.1870; m³
